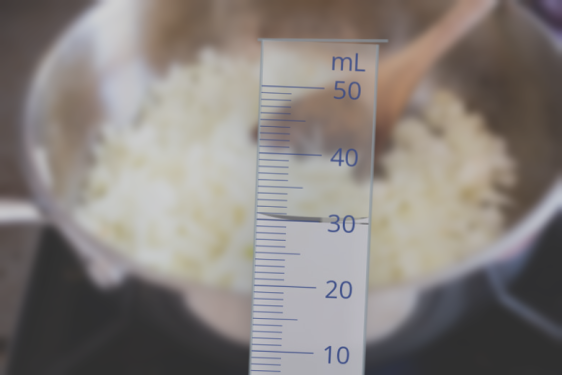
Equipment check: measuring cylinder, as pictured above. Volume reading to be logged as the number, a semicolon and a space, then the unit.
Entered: 30; mL
